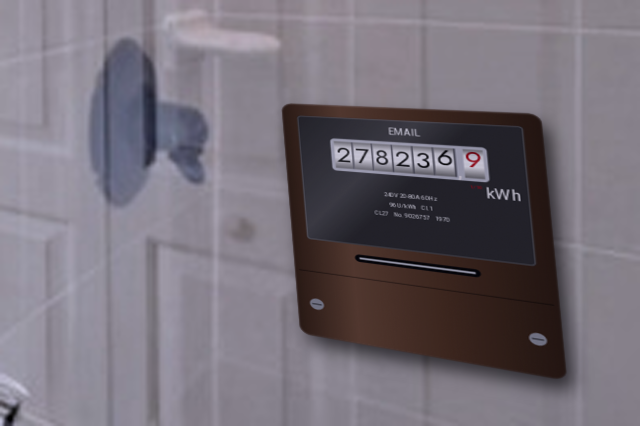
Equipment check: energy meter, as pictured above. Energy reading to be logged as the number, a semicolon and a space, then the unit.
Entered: 278236.9; kWh
